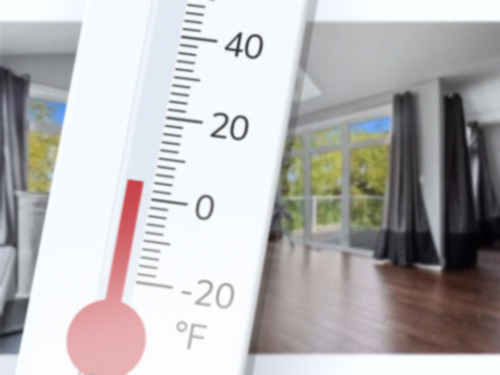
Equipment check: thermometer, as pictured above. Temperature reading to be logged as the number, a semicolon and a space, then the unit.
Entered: 4; °F
